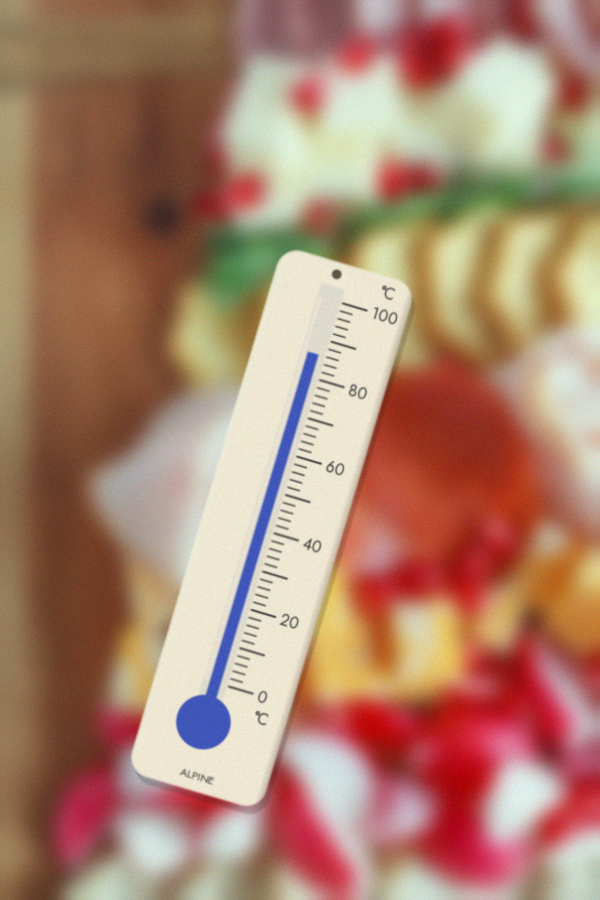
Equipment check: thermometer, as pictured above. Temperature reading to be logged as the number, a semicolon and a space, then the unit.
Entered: 86; °C
